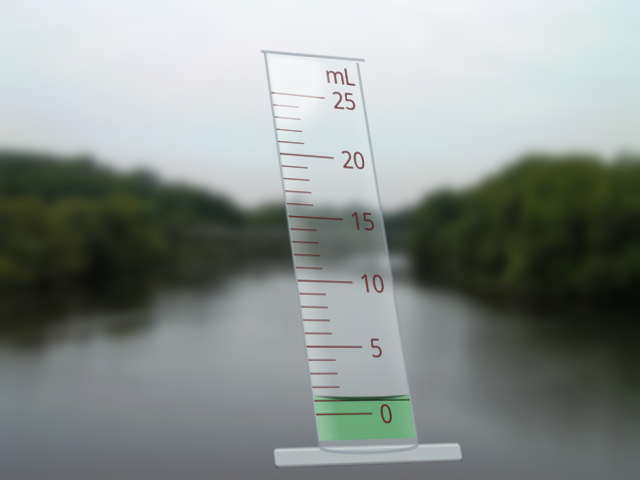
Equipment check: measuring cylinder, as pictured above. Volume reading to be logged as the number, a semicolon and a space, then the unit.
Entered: 1; mL
